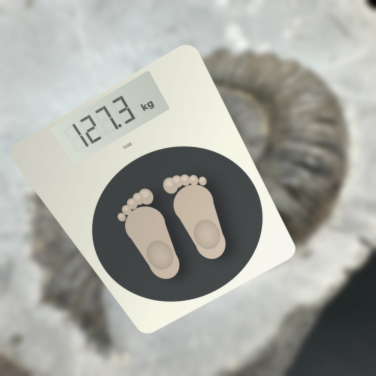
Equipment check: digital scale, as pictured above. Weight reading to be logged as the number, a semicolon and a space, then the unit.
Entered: 127.3; kg
